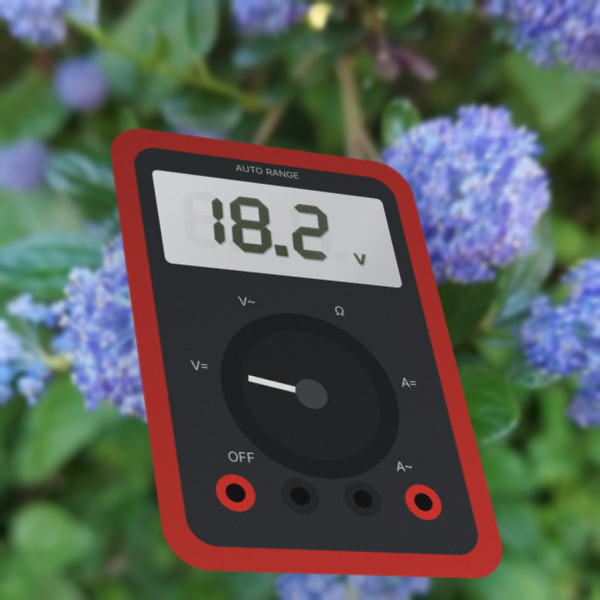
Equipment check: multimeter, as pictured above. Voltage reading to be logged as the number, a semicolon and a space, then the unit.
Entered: 18.2; V
